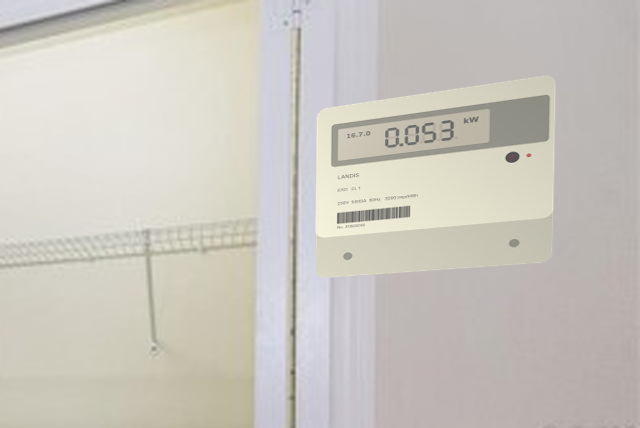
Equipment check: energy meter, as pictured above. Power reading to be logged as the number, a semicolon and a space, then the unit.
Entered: 0.053; kW
